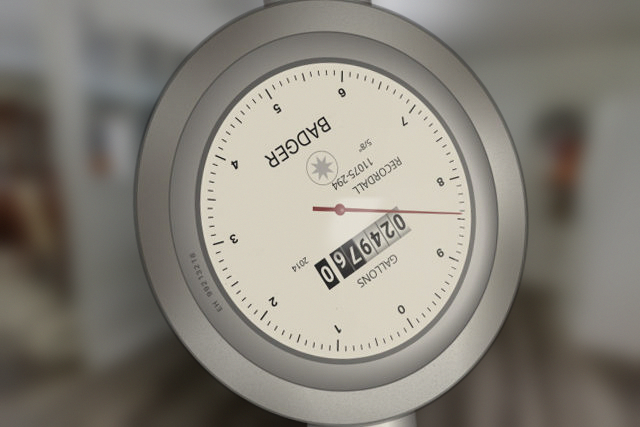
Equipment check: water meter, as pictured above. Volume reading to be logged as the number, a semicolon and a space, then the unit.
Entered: 249758.4; gal
